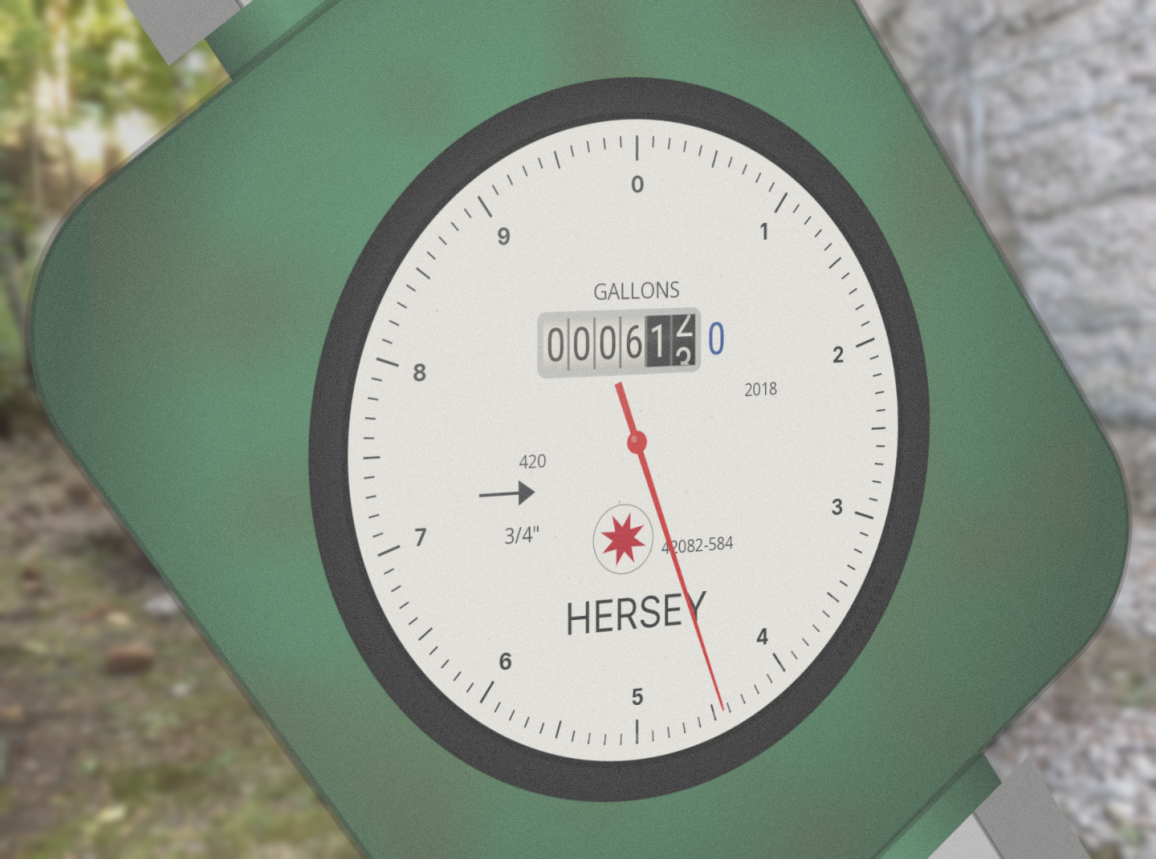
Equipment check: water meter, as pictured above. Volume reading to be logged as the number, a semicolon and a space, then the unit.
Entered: 6124.4; gal
